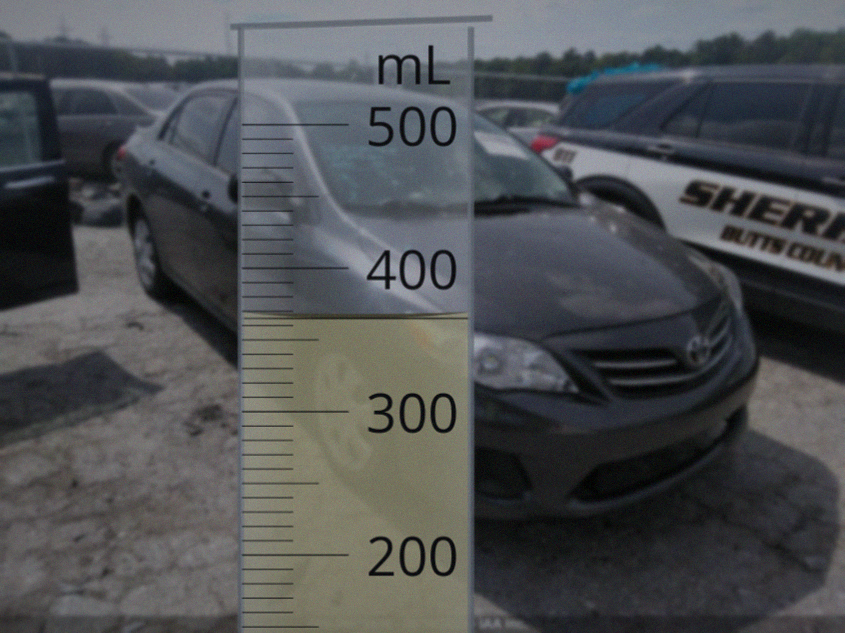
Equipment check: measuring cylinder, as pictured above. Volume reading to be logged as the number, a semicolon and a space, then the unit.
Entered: 365; mL
